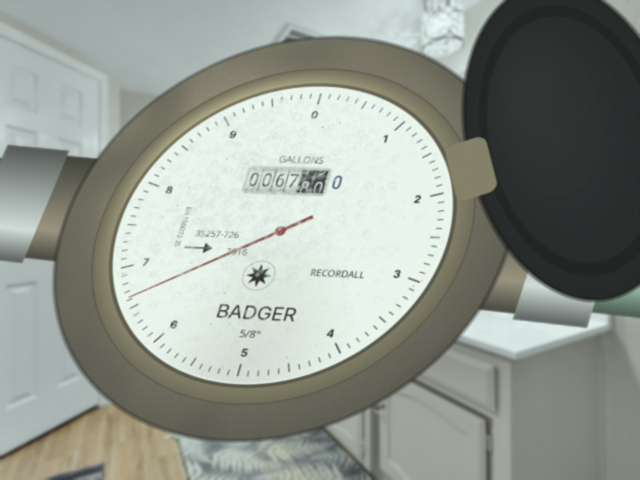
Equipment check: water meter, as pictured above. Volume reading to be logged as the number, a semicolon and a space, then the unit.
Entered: 67796.6; gal
